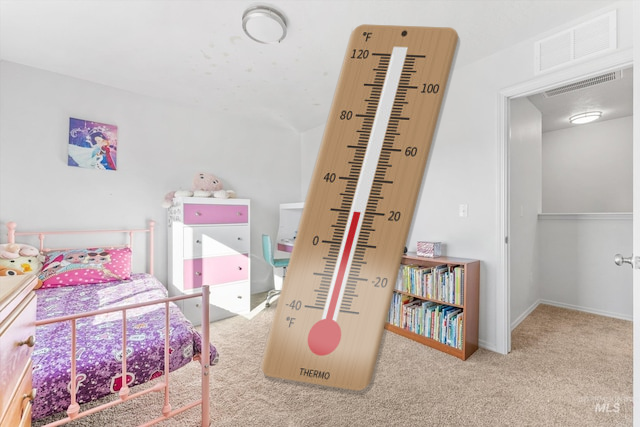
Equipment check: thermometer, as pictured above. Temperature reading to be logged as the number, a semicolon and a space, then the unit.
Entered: 20; °F
